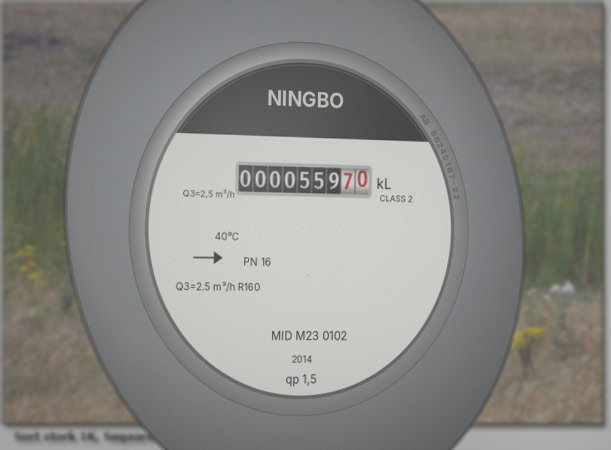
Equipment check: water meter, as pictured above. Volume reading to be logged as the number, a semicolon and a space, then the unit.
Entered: 559.70; kL
